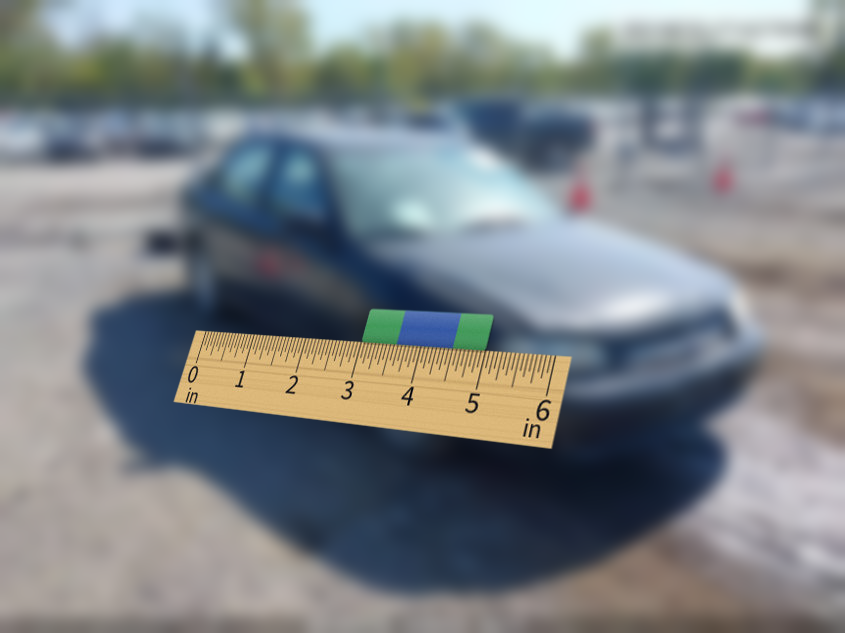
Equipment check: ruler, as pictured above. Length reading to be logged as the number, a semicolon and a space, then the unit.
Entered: 2; in
